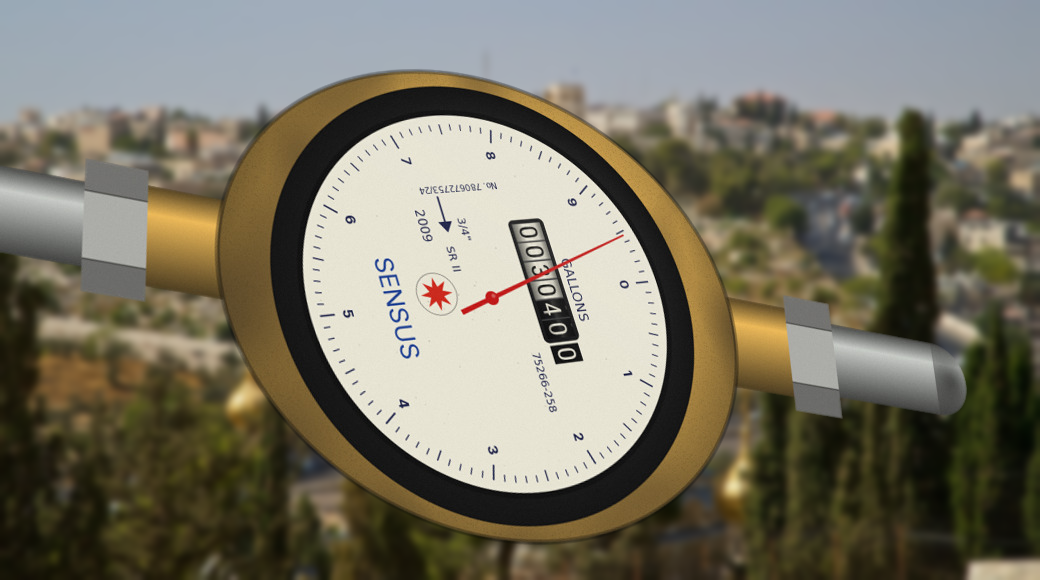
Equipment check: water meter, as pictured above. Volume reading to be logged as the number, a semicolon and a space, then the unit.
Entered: 30399.5; gal
